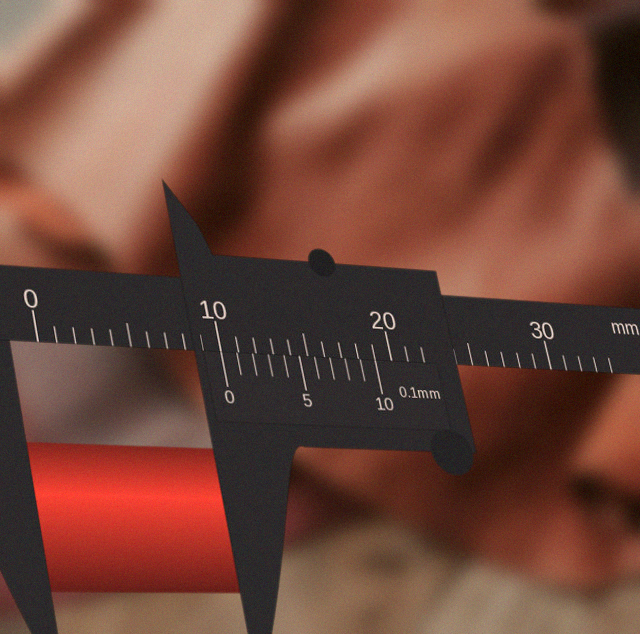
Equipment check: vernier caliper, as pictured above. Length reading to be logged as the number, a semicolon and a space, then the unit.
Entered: 10.0; mm
